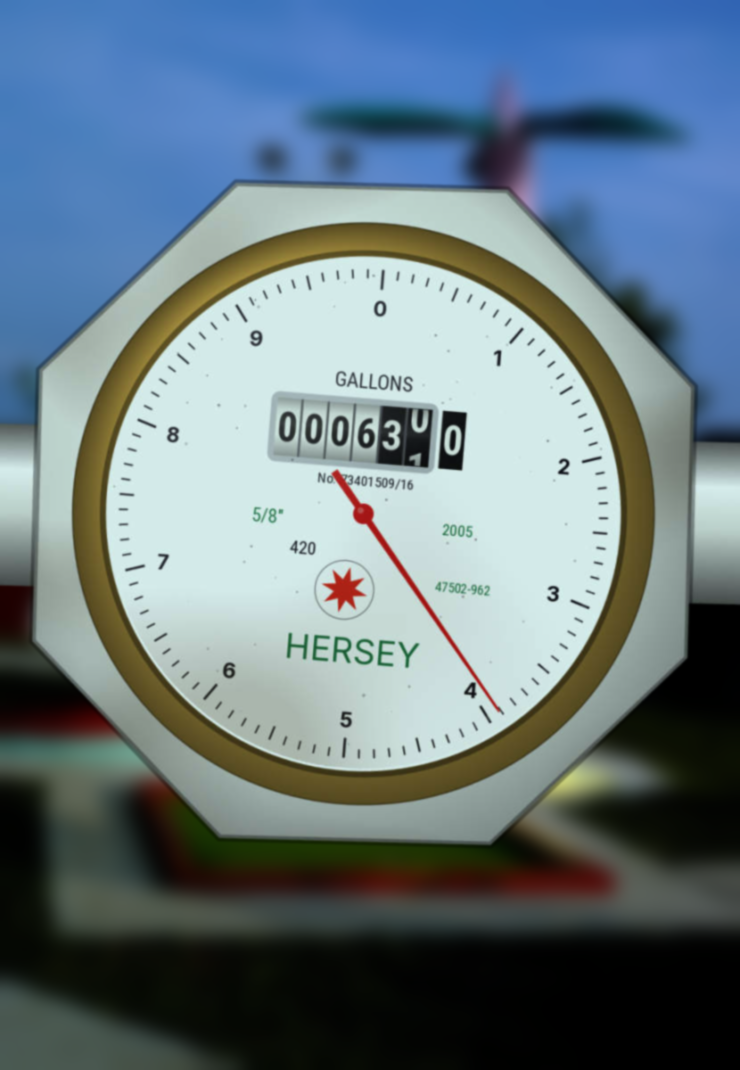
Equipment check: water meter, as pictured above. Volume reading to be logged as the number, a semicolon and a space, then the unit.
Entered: 6303.9; gal
